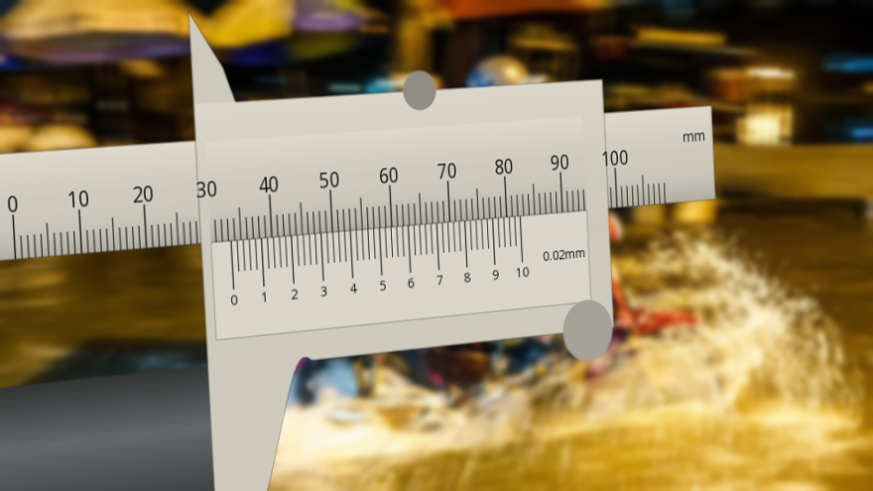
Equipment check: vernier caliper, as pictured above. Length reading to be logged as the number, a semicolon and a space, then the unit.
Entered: 33.4; mm
